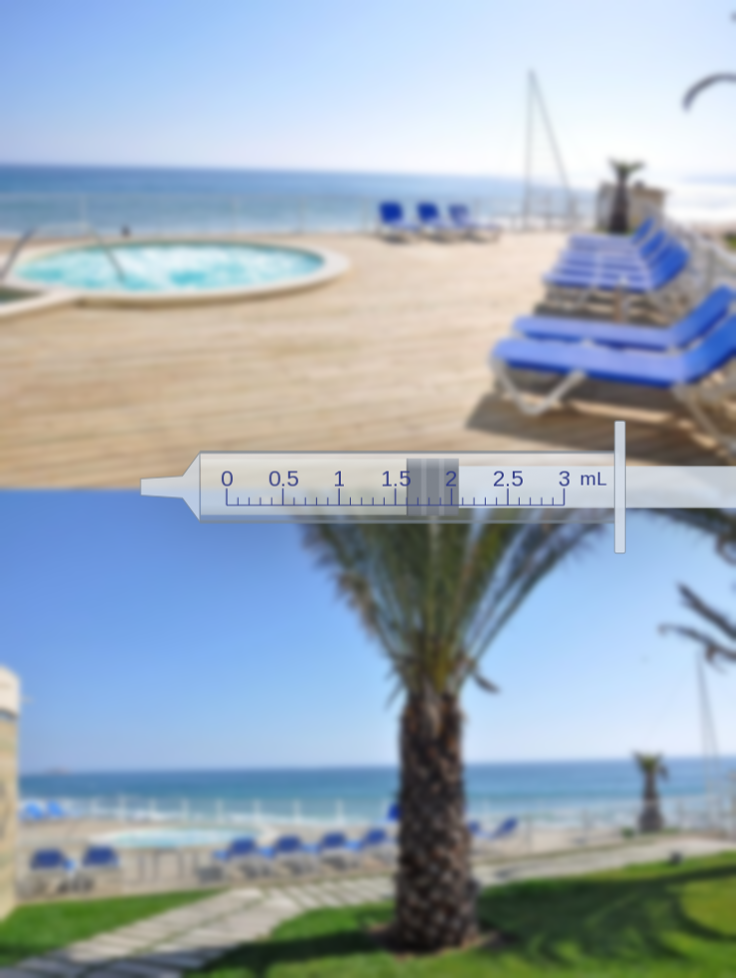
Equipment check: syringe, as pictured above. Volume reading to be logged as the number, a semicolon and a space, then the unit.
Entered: 1.6; mL
